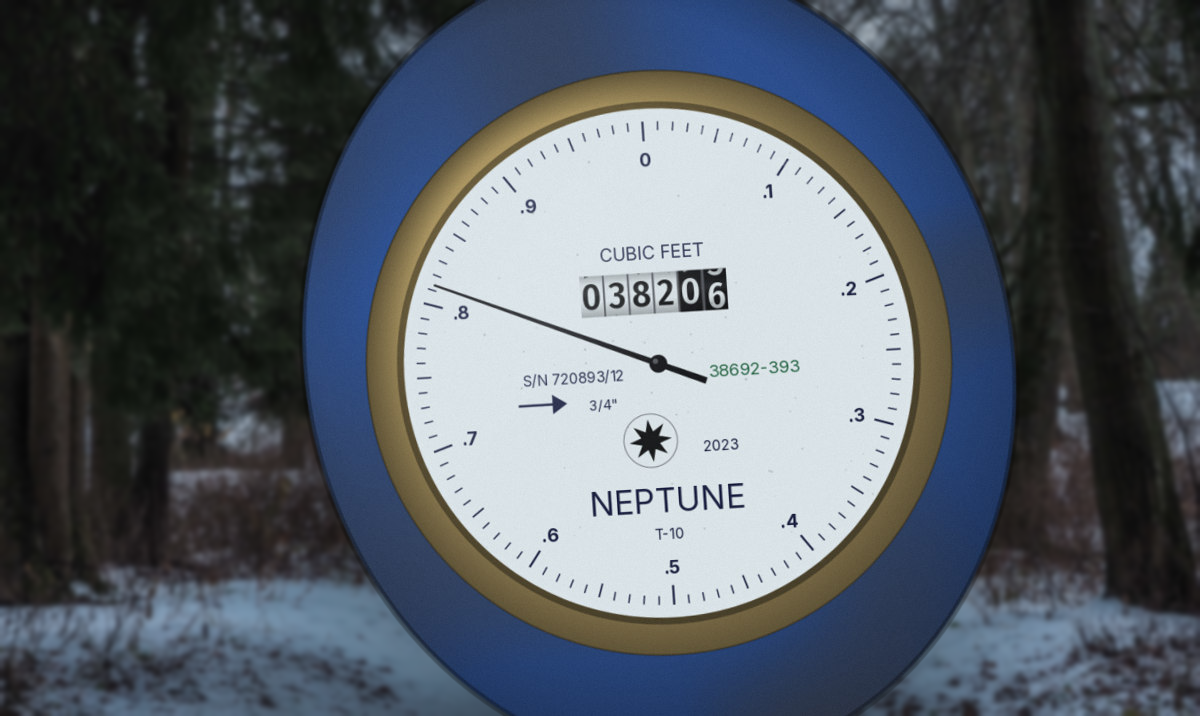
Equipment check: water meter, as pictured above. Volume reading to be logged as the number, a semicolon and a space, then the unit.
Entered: 38205.81; ft³
